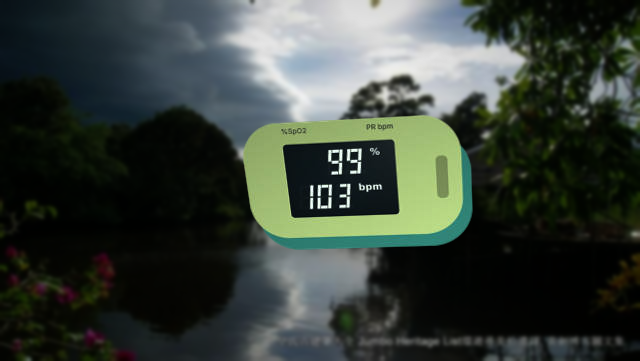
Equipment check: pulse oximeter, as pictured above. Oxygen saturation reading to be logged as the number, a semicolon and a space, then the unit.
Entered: 99; %
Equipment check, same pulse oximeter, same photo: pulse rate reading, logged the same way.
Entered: 103; bpm
